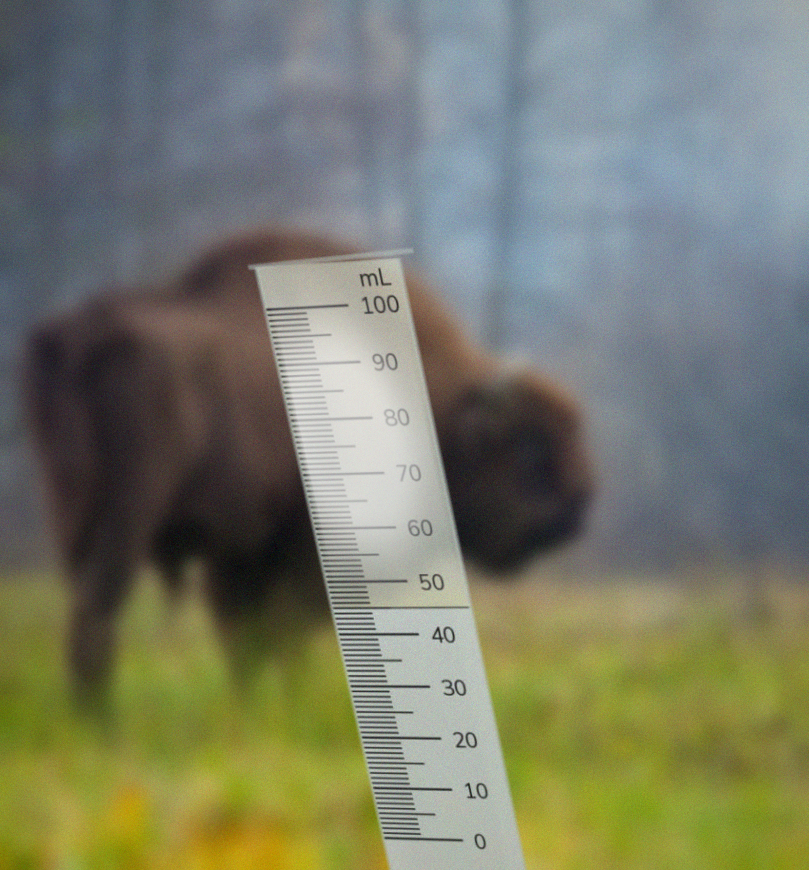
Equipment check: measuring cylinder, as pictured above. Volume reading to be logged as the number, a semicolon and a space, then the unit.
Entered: 45; mL
